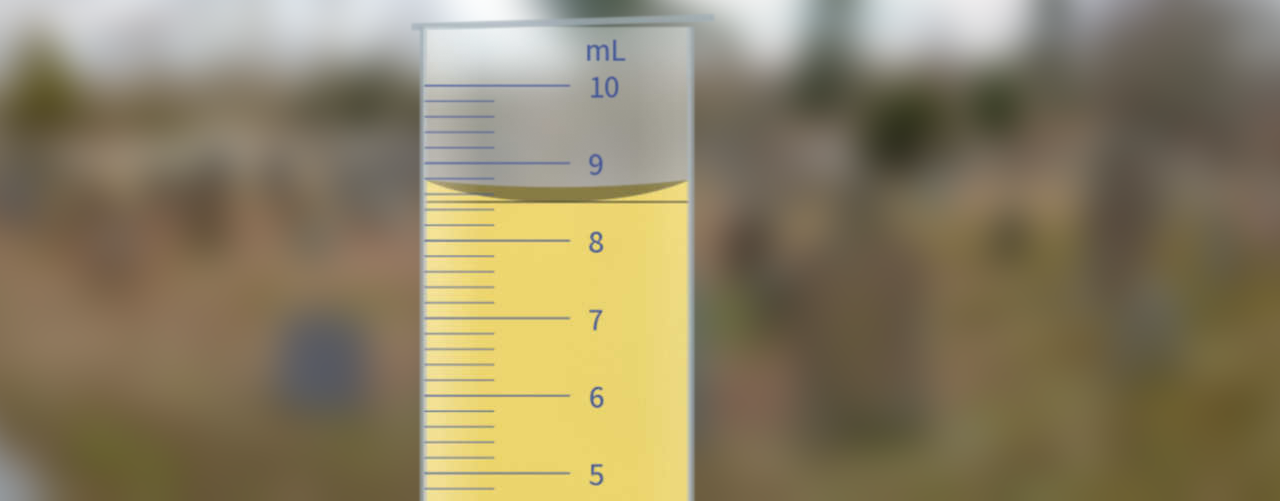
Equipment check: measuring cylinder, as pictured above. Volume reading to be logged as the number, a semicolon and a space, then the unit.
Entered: 8.5; mL
